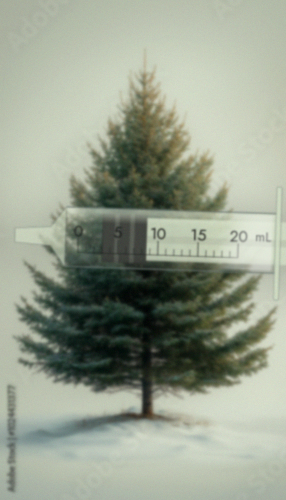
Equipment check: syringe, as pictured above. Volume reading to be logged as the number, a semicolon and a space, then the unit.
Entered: 3; mL
